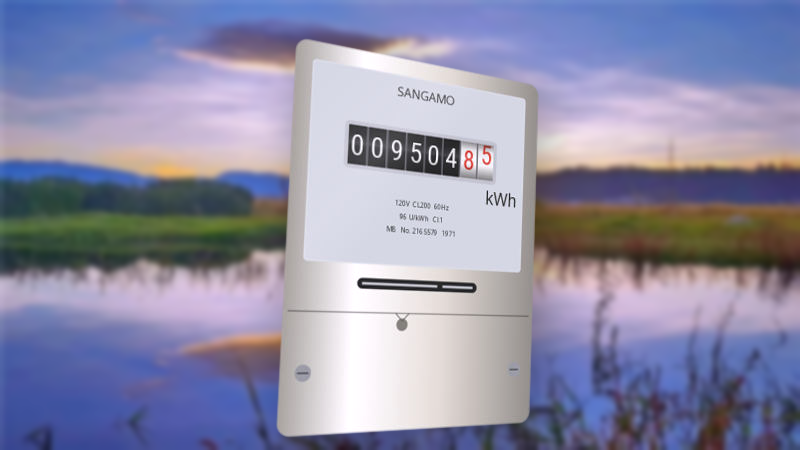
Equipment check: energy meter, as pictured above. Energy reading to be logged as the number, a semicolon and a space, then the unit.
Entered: 9504.85; kWh
